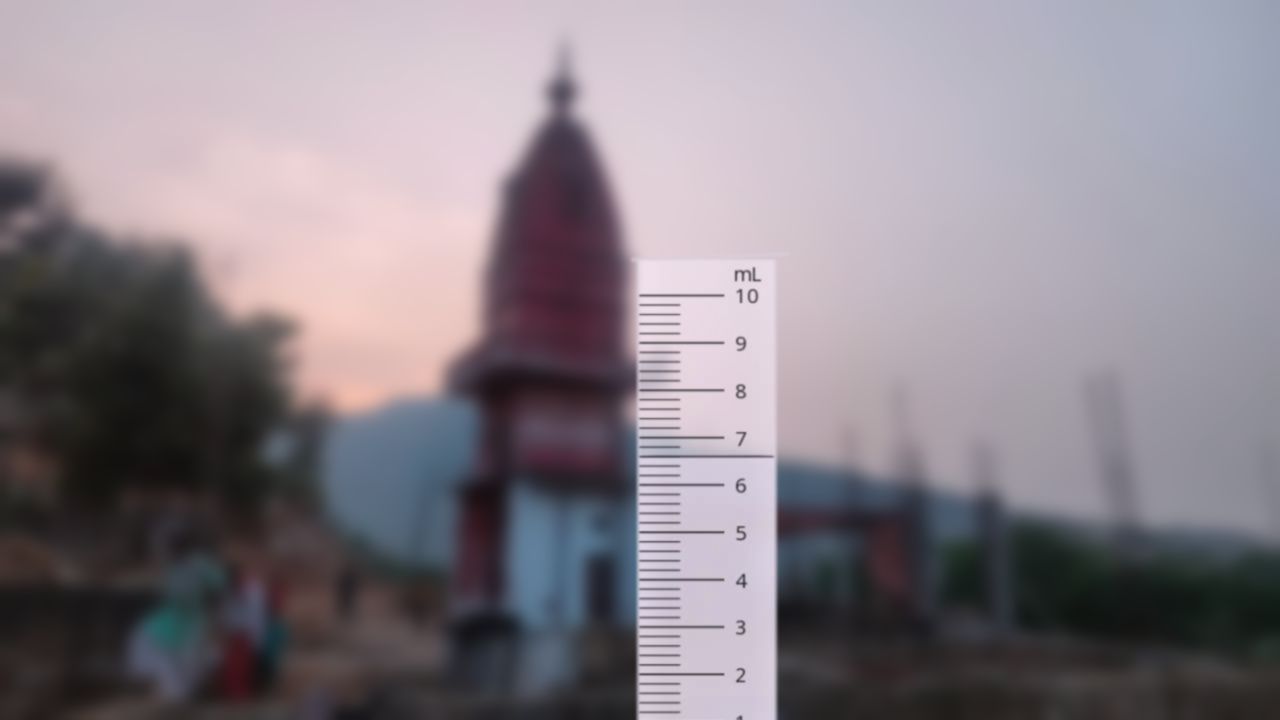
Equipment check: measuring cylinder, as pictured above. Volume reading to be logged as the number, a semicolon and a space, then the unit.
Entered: 6.6; mL
